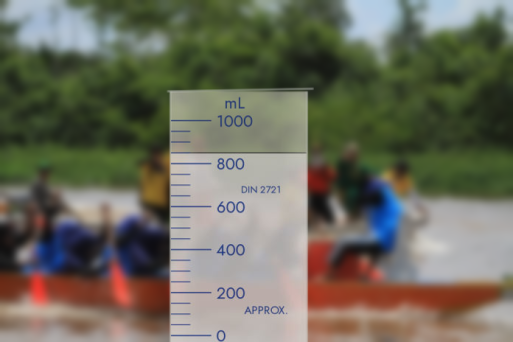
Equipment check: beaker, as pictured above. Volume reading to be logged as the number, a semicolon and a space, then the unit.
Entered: 850; mL
